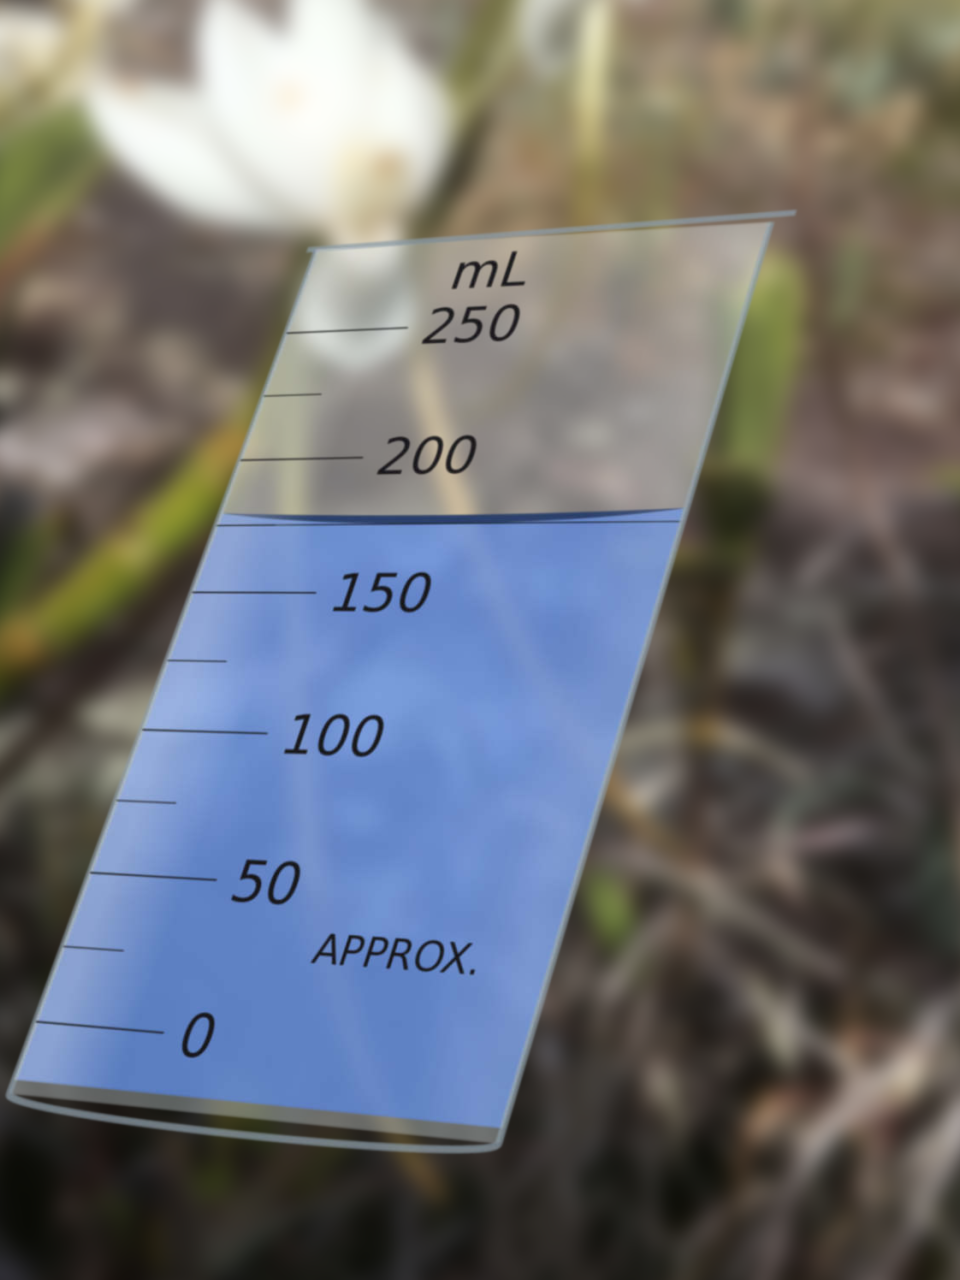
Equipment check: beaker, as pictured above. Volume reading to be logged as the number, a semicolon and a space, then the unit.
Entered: 175; mL
